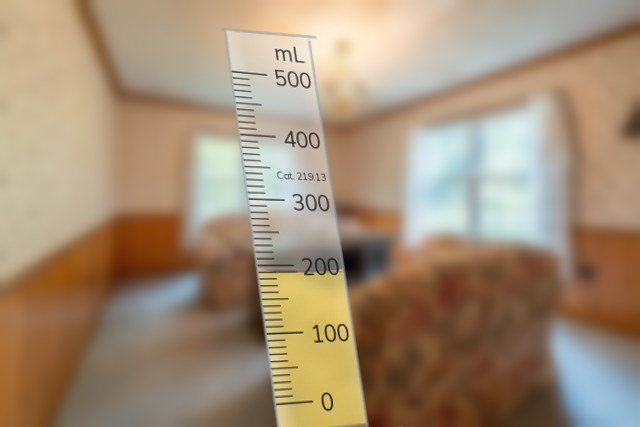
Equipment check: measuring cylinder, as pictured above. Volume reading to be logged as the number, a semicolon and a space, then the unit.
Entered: 190; mL
